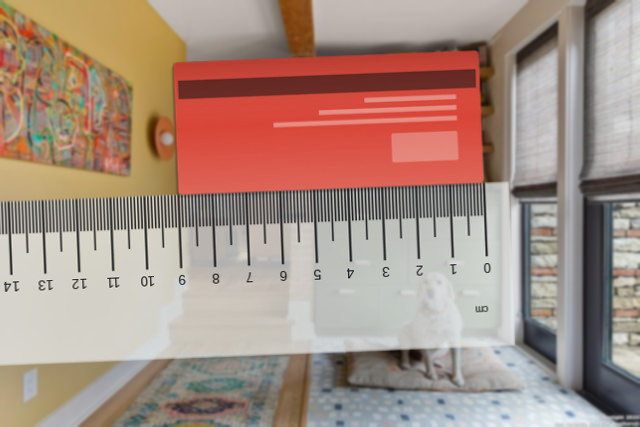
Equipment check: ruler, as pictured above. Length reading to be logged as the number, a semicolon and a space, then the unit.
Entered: 9; cm
